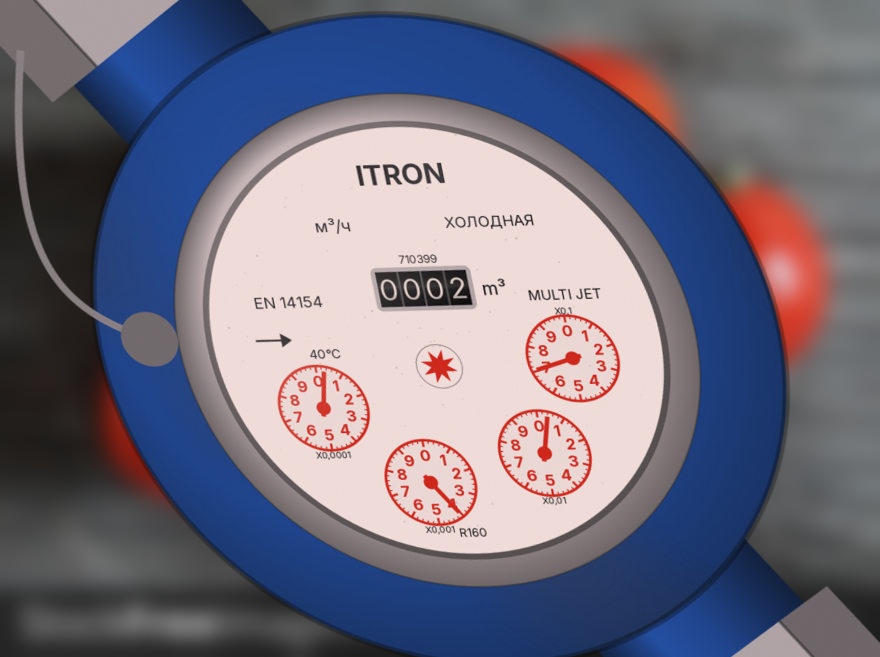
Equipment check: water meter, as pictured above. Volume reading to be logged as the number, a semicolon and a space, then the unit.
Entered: 2.7040; m³
